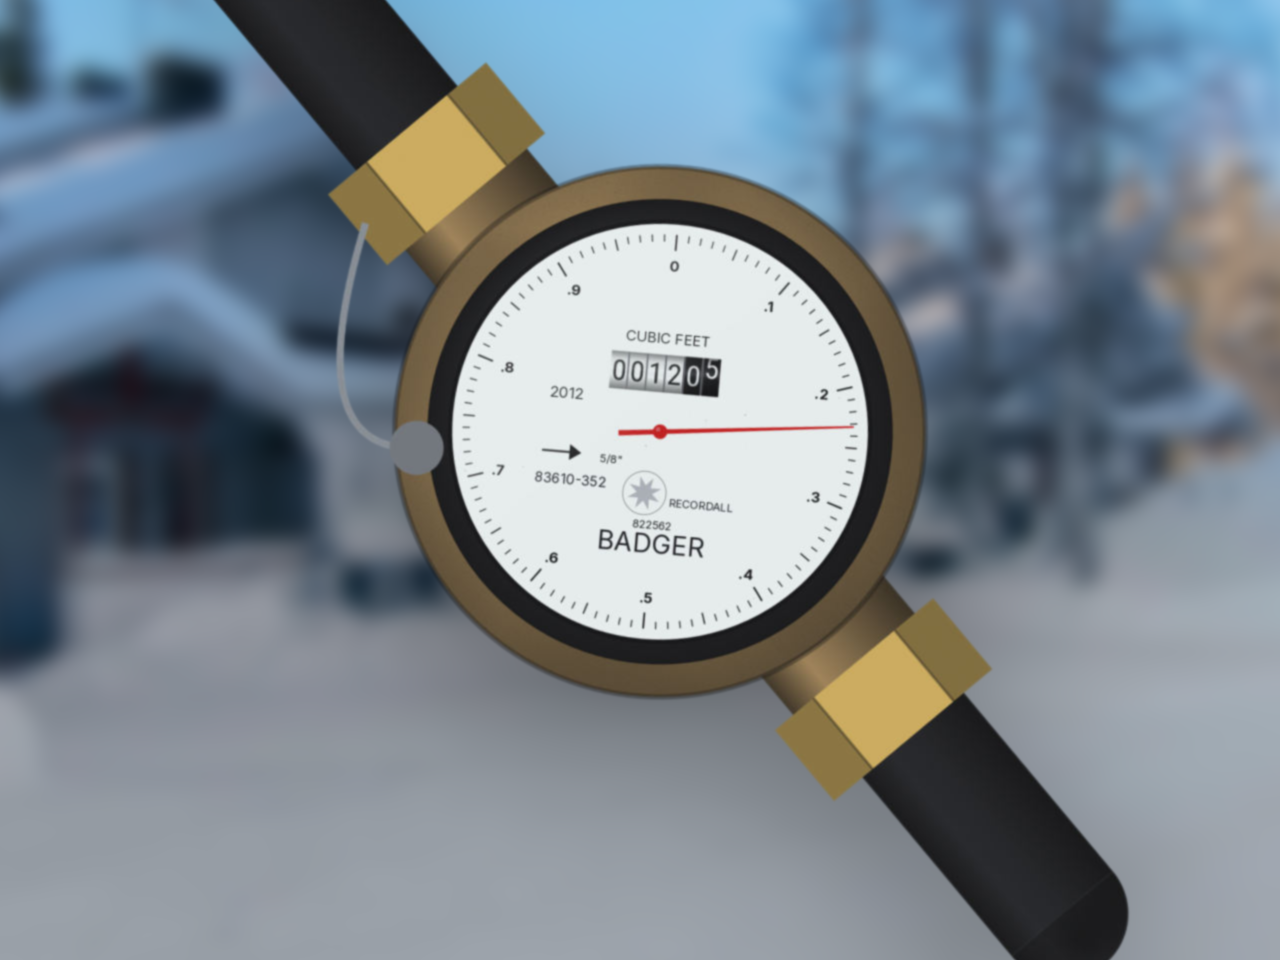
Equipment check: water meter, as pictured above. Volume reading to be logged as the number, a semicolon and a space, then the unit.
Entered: 1205.23; ft³
